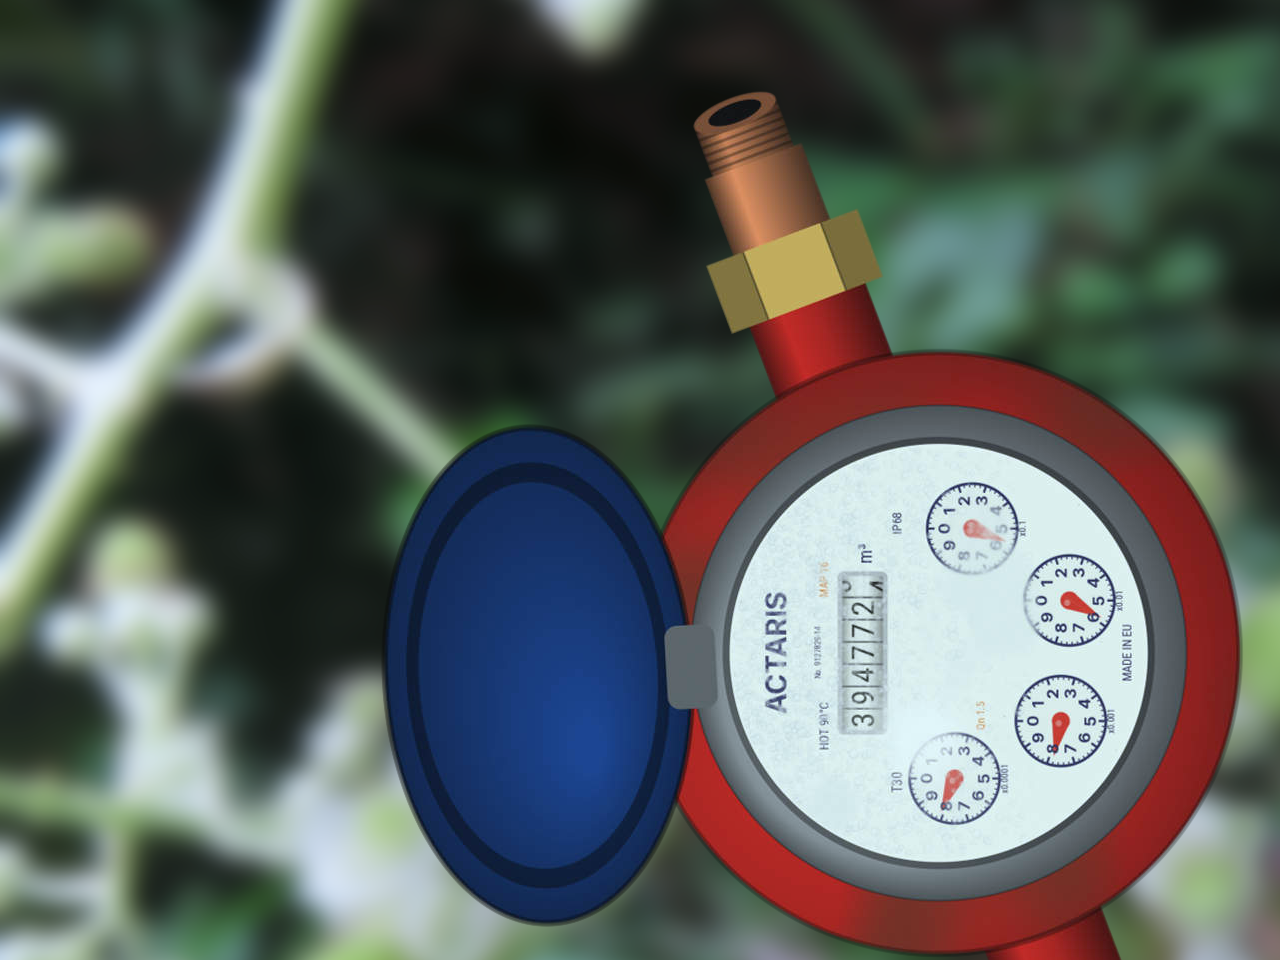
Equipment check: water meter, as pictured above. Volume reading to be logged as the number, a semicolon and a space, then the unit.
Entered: 3947723.5578; m³
